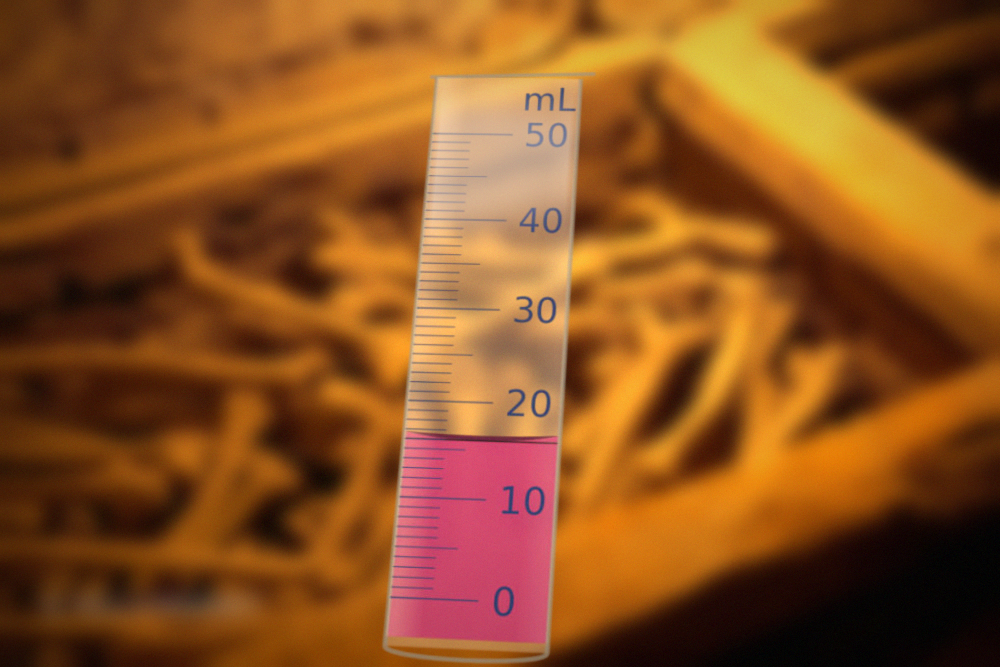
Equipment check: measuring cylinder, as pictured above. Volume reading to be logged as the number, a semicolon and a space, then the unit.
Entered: 16; mL
